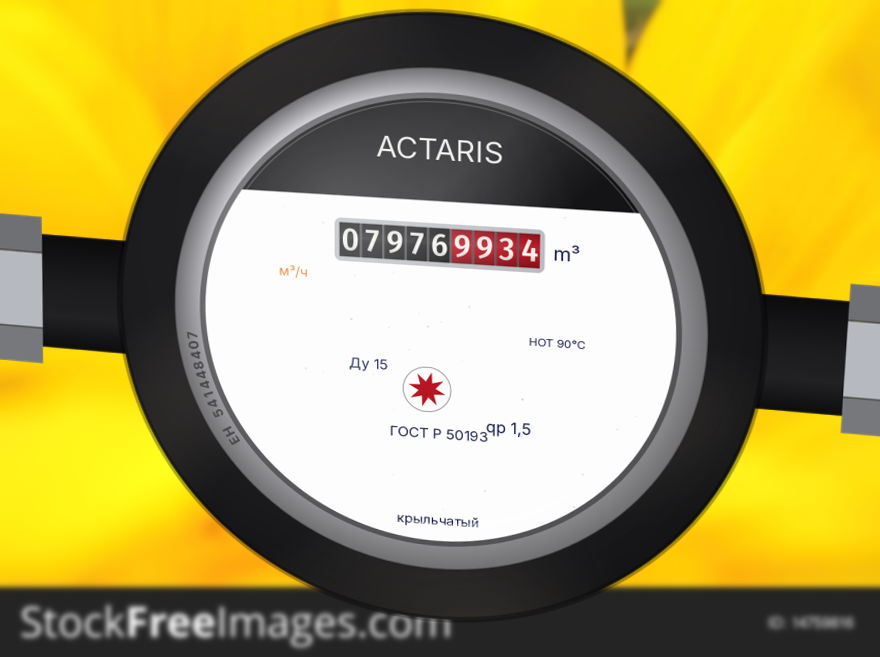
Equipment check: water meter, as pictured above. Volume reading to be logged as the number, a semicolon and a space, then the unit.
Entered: 7976.9934; m³
